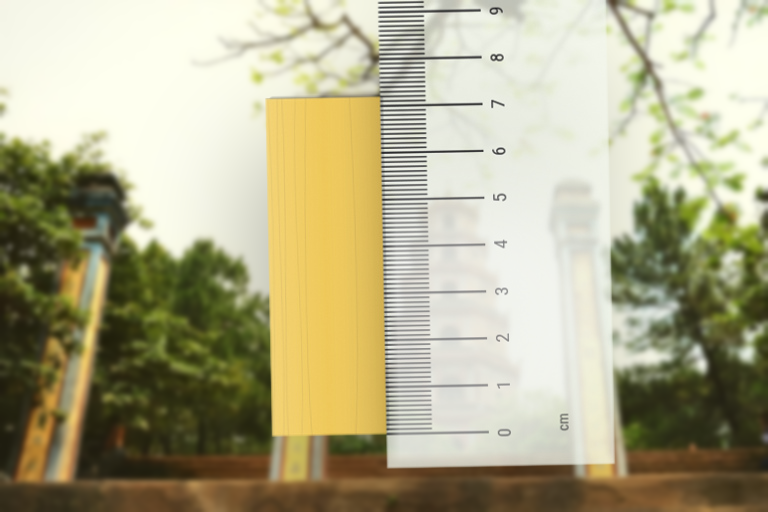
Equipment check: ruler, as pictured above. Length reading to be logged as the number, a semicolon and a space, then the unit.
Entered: 7.2; cm
